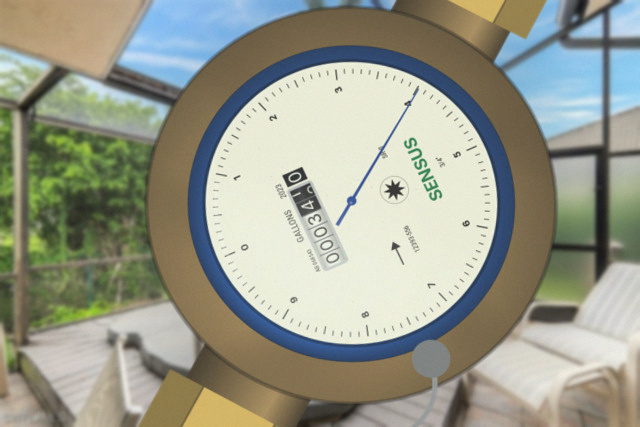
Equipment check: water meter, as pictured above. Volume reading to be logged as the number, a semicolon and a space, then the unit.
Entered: 3414.0; gal
